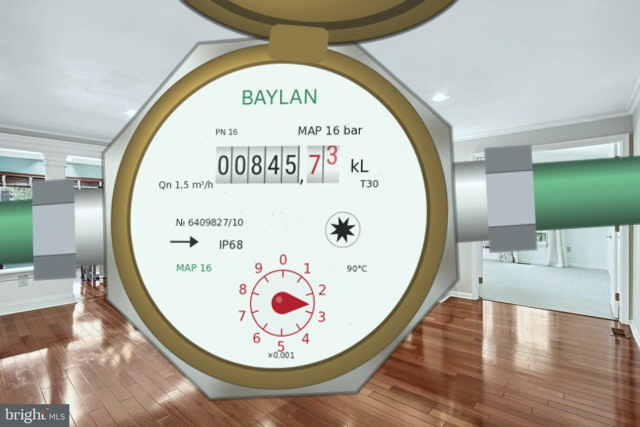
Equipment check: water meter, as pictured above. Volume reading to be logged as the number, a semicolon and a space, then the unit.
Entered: 845.732; kL
